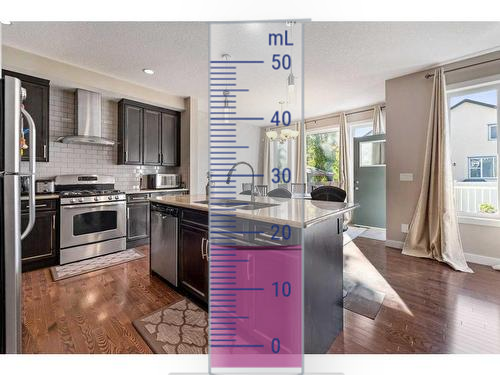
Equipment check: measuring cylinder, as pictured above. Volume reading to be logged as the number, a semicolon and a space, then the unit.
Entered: 17; mL
